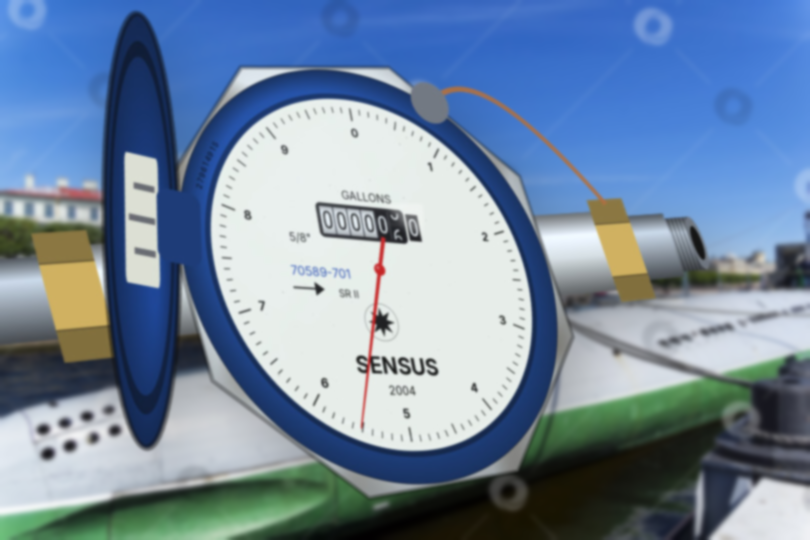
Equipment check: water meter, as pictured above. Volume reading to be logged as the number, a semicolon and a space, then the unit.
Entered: 55.5; gal
